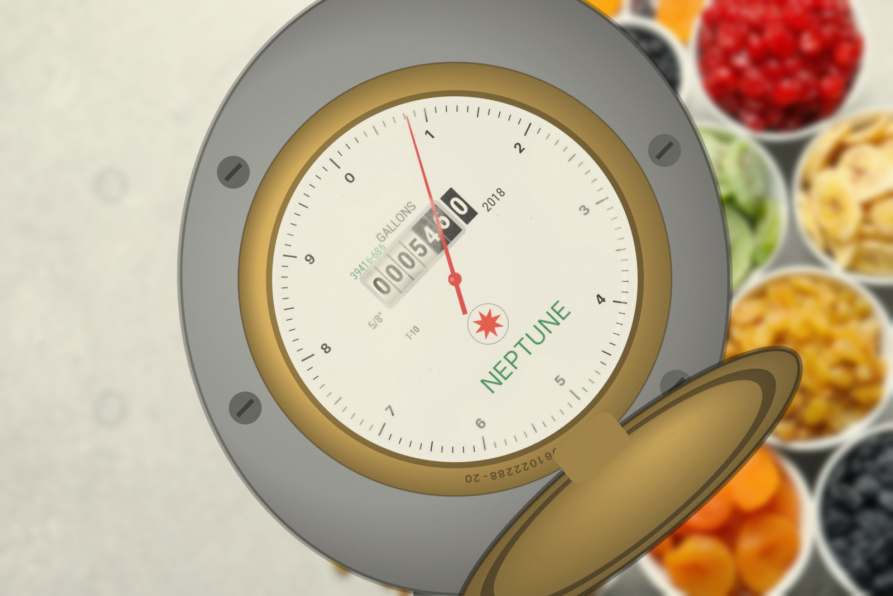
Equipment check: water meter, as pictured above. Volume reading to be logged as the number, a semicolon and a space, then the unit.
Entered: 5460.8; gal
